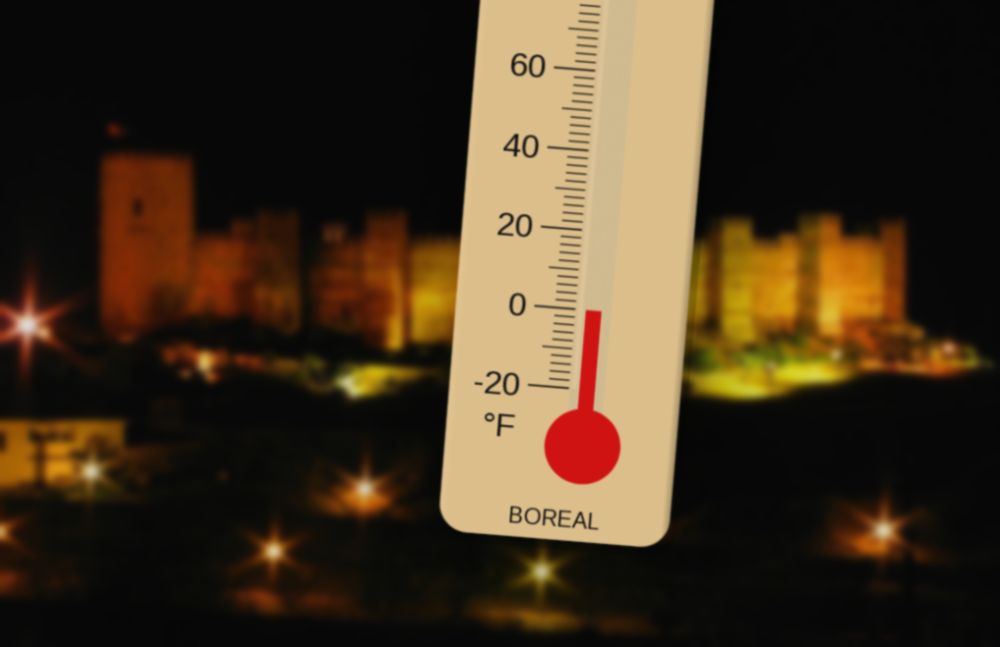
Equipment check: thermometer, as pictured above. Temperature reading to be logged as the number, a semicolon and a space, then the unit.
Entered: 0; °F
